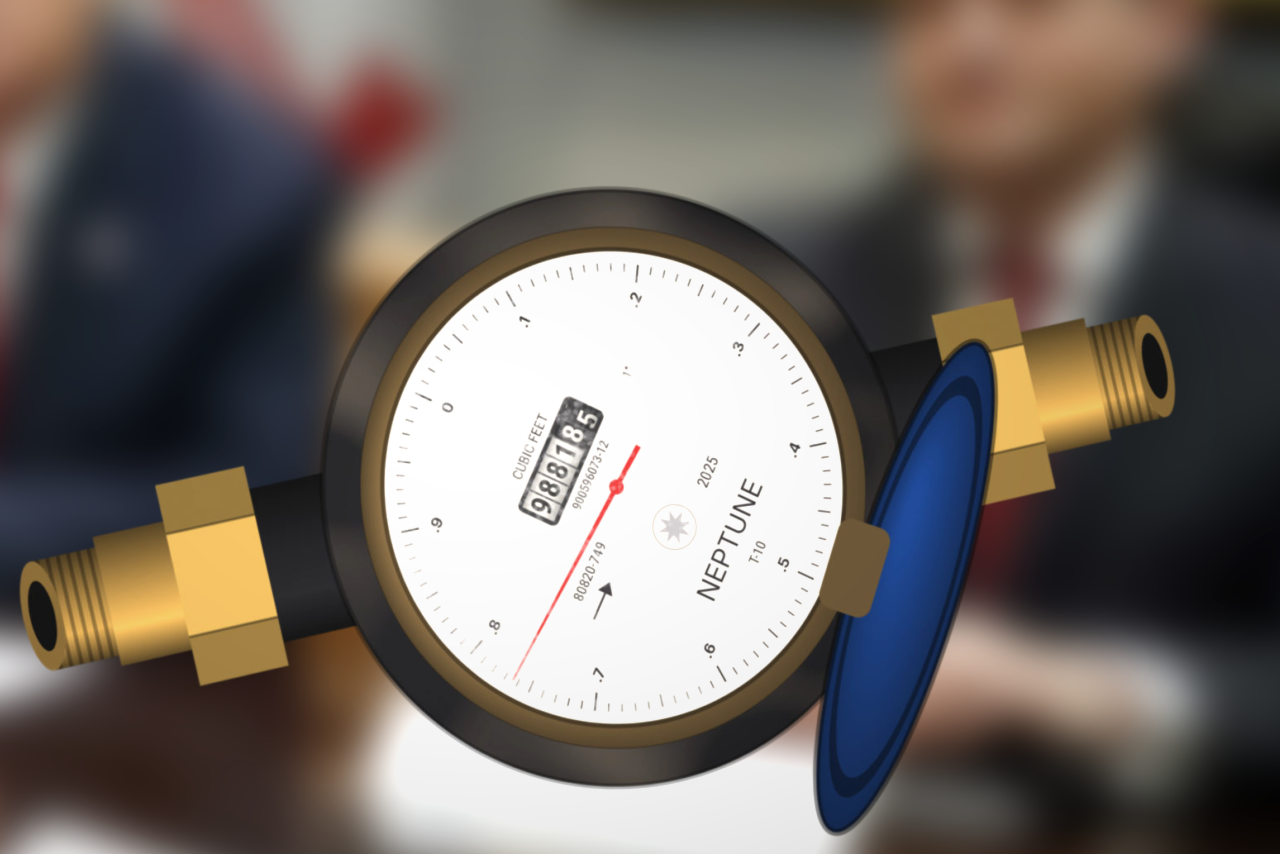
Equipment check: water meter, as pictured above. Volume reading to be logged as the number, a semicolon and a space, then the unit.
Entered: 988184.76; ft³
